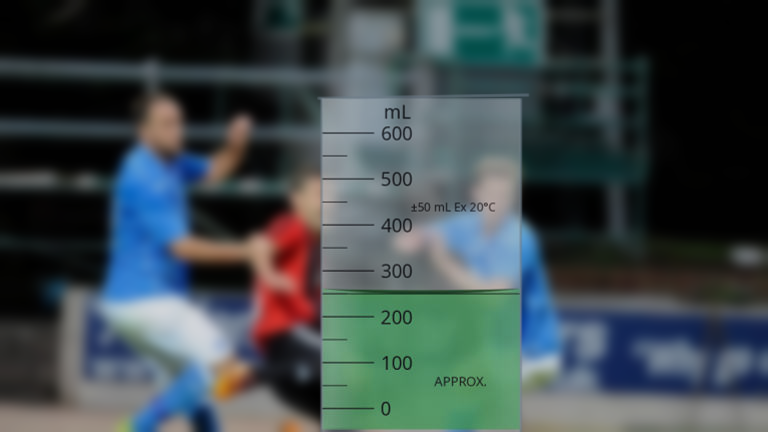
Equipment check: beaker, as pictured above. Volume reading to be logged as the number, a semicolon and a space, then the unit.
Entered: 250; mL
